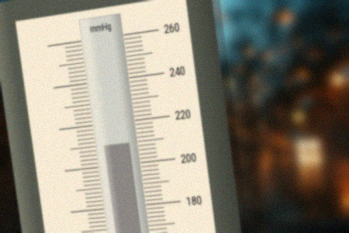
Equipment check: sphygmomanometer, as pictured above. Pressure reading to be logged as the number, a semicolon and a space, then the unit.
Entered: 210; mmHg
